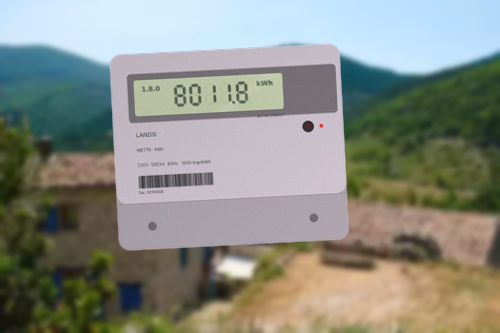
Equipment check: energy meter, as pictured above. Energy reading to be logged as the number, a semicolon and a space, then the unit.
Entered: 8011.8; kWh
